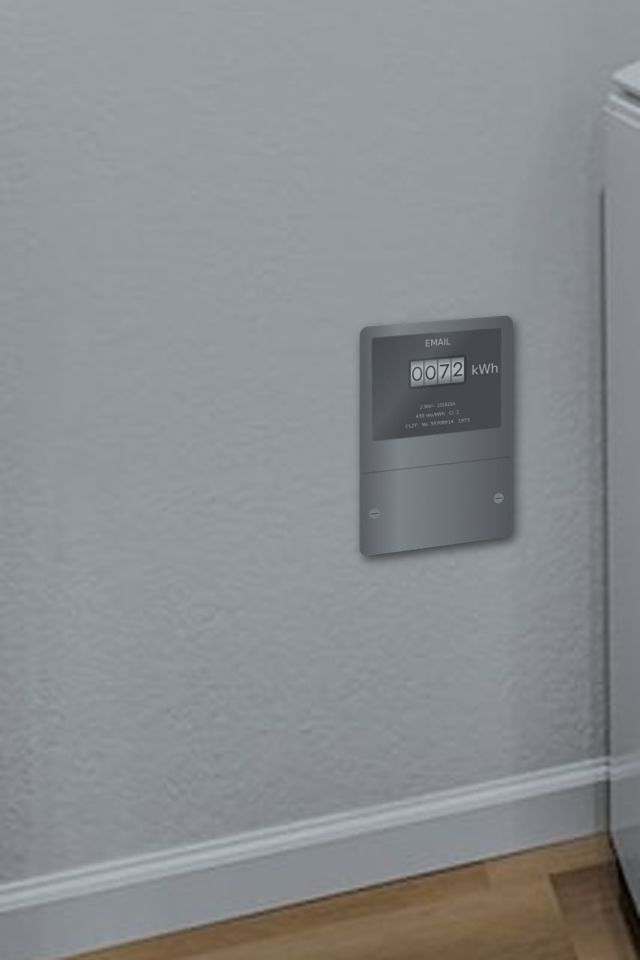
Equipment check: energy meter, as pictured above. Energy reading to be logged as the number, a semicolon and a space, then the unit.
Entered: 72; kWh
